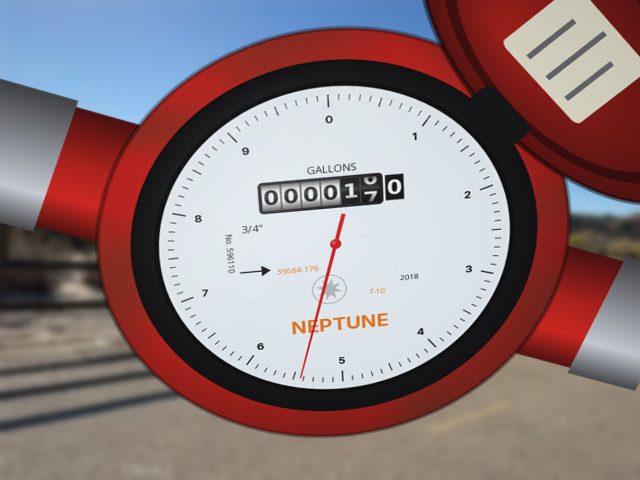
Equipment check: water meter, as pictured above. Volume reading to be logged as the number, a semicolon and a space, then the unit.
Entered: 165.4; gal
